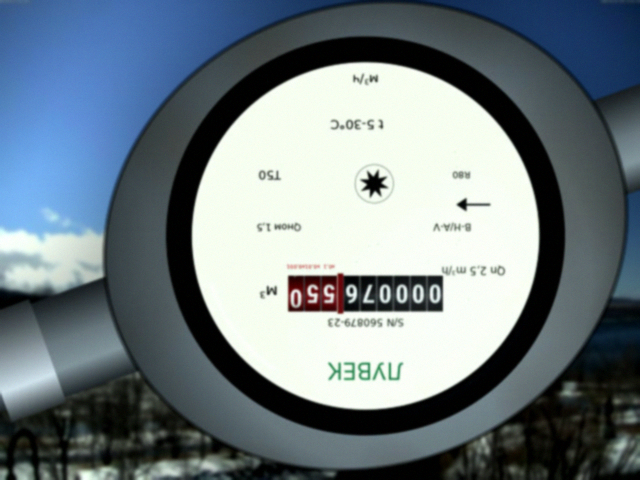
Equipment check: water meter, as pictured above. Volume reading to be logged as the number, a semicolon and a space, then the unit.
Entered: 76.550; m³
